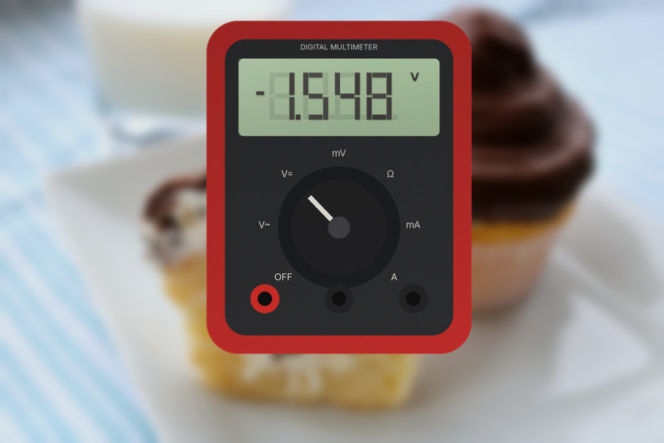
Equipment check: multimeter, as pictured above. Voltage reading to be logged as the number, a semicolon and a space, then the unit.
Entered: -1.548; V
